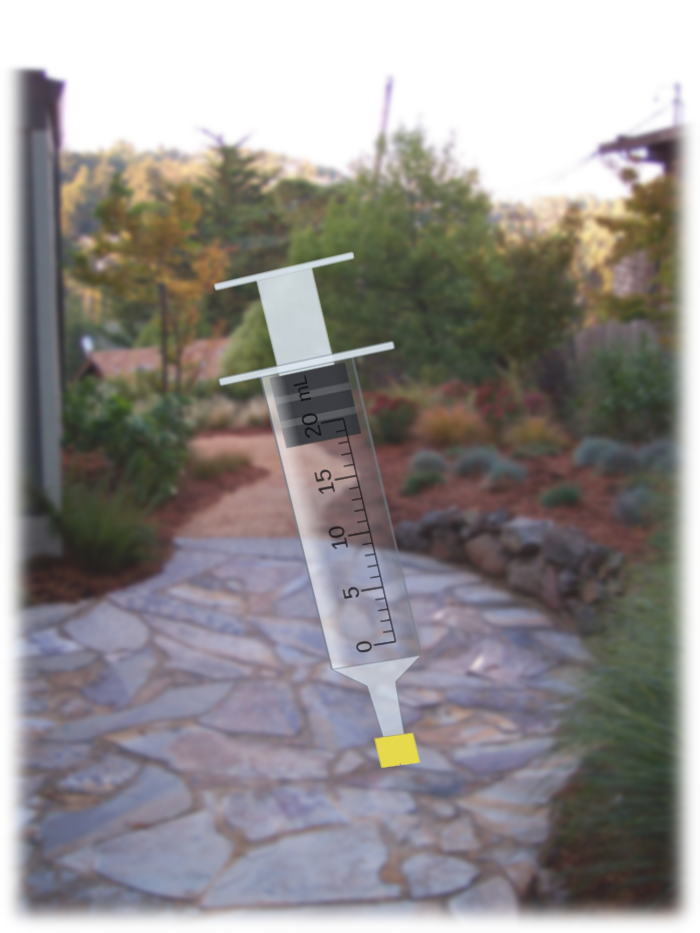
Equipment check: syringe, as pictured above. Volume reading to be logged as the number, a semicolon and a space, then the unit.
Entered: 18.5; mL
